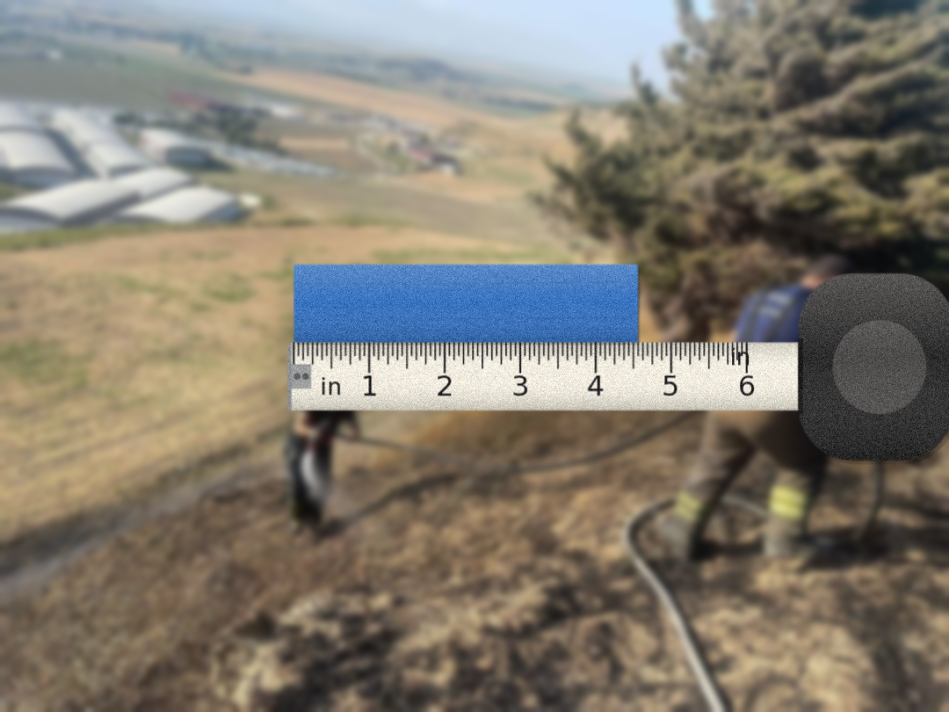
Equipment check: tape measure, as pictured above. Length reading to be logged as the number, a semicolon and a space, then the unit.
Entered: 4.5625; in
